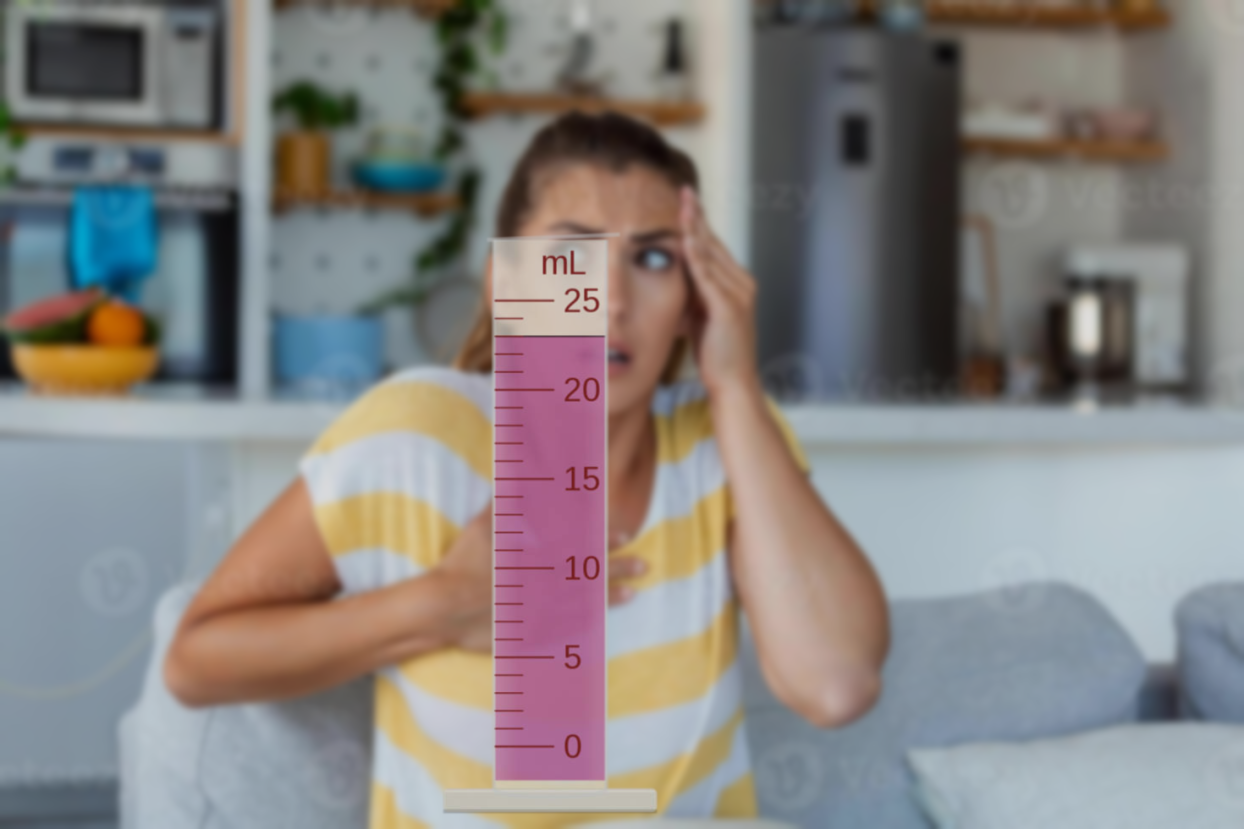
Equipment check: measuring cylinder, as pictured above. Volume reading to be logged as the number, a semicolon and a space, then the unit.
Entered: 23; mL
